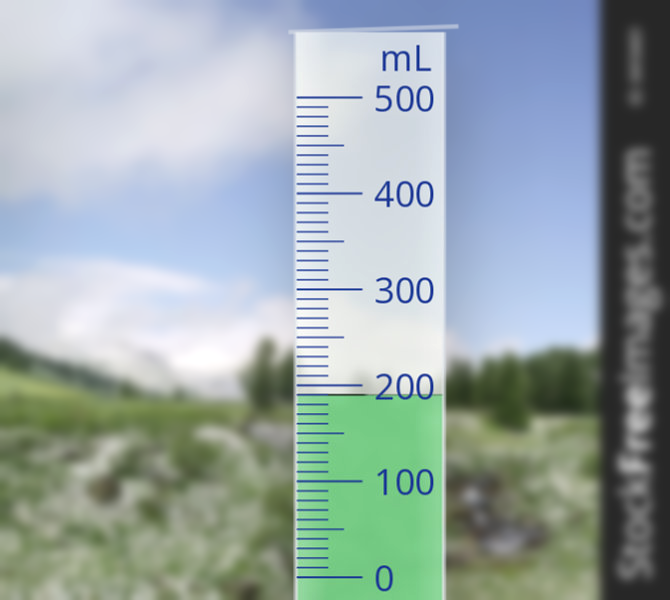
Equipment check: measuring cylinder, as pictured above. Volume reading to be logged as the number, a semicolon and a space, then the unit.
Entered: 190; mL
